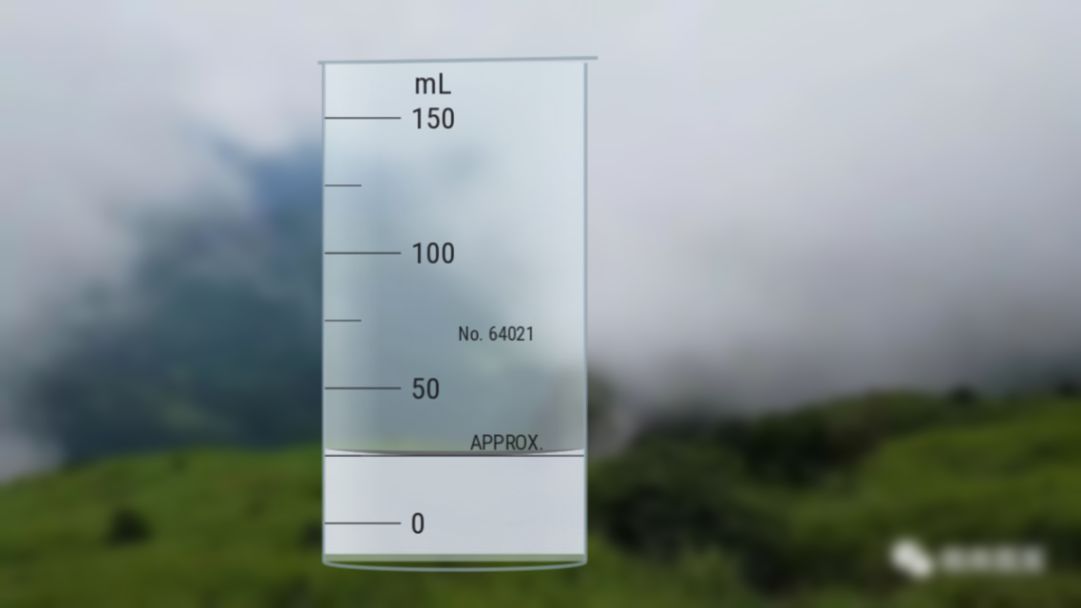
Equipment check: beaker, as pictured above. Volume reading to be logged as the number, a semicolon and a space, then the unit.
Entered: 25; mL
